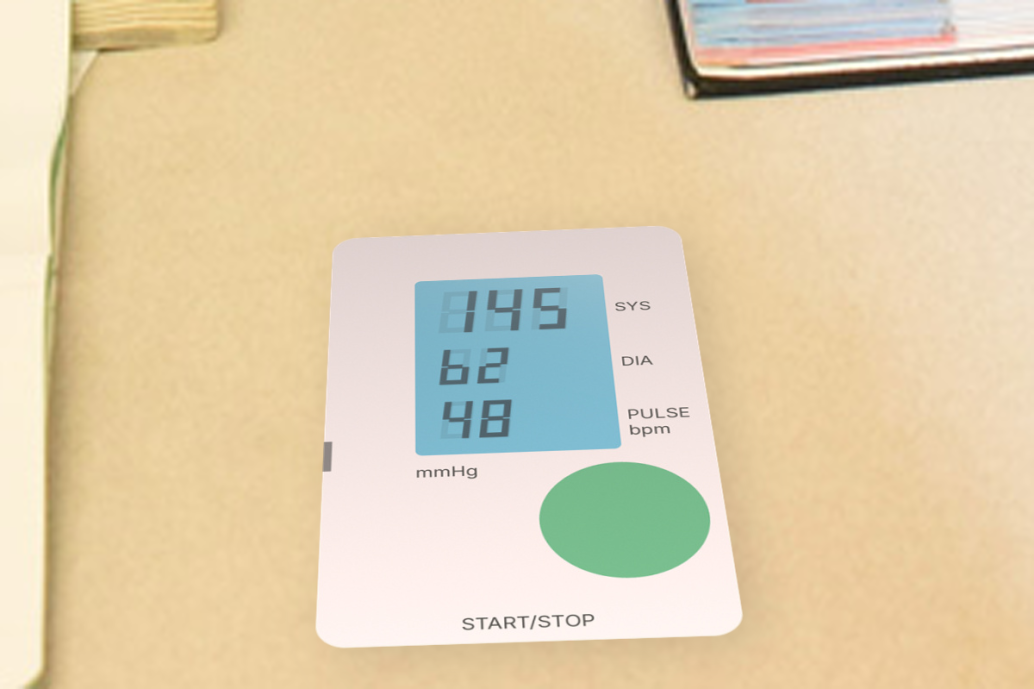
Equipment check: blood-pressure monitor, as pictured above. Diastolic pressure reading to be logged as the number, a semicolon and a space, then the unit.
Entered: 62; mmHg
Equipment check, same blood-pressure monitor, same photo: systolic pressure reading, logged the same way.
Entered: 145; mmHg
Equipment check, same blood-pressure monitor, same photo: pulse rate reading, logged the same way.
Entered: 48; bpm
